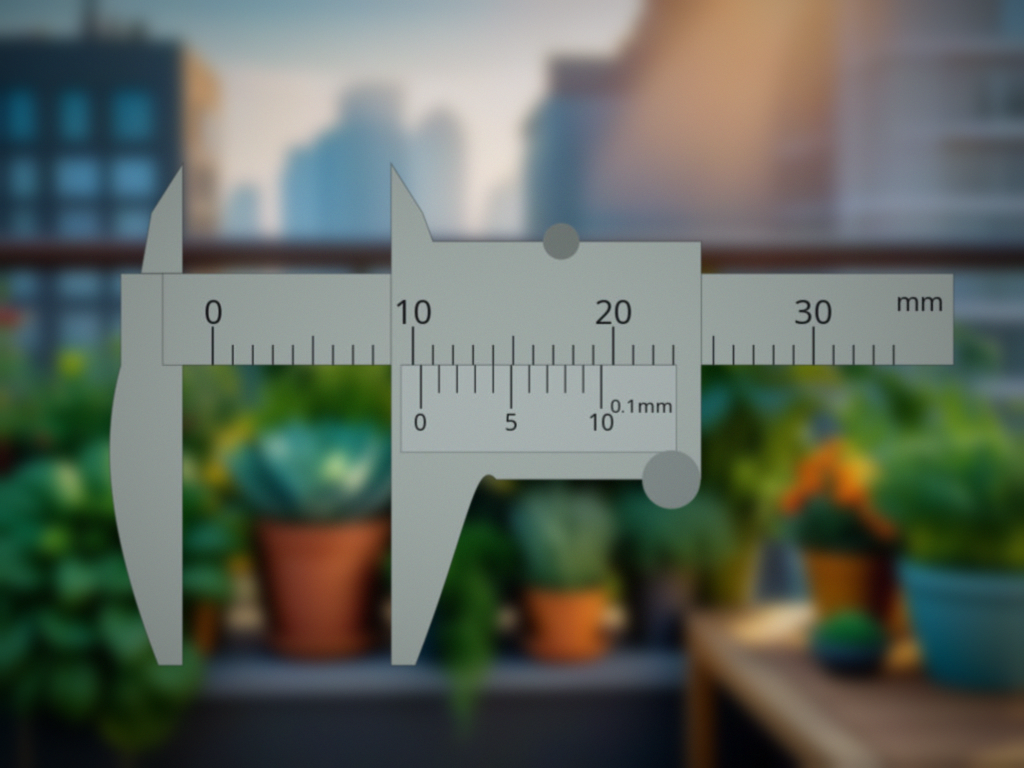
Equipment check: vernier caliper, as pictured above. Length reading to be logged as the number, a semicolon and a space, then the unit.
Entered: 10.4; mm
